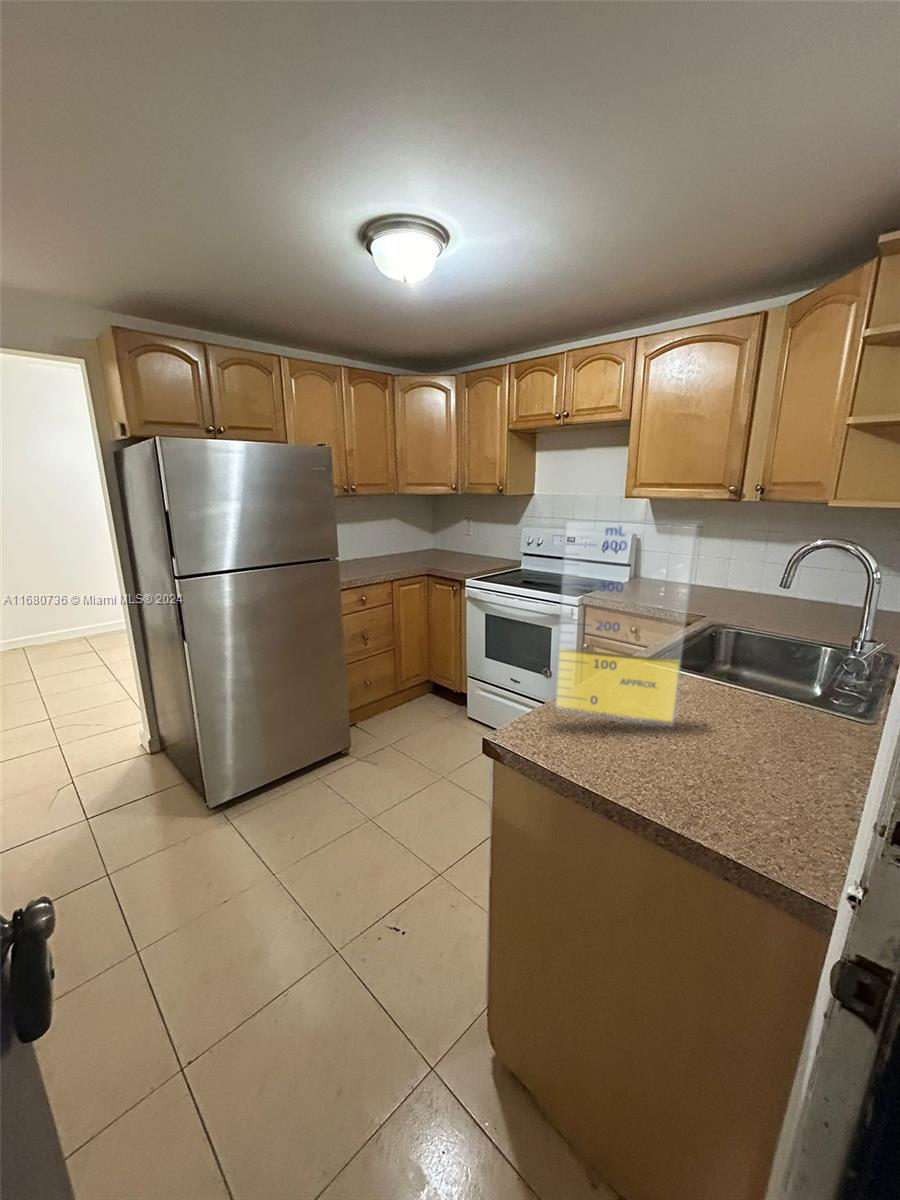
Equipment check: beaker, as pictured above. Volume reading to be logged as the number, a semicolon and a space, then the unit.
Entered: 125; mL
